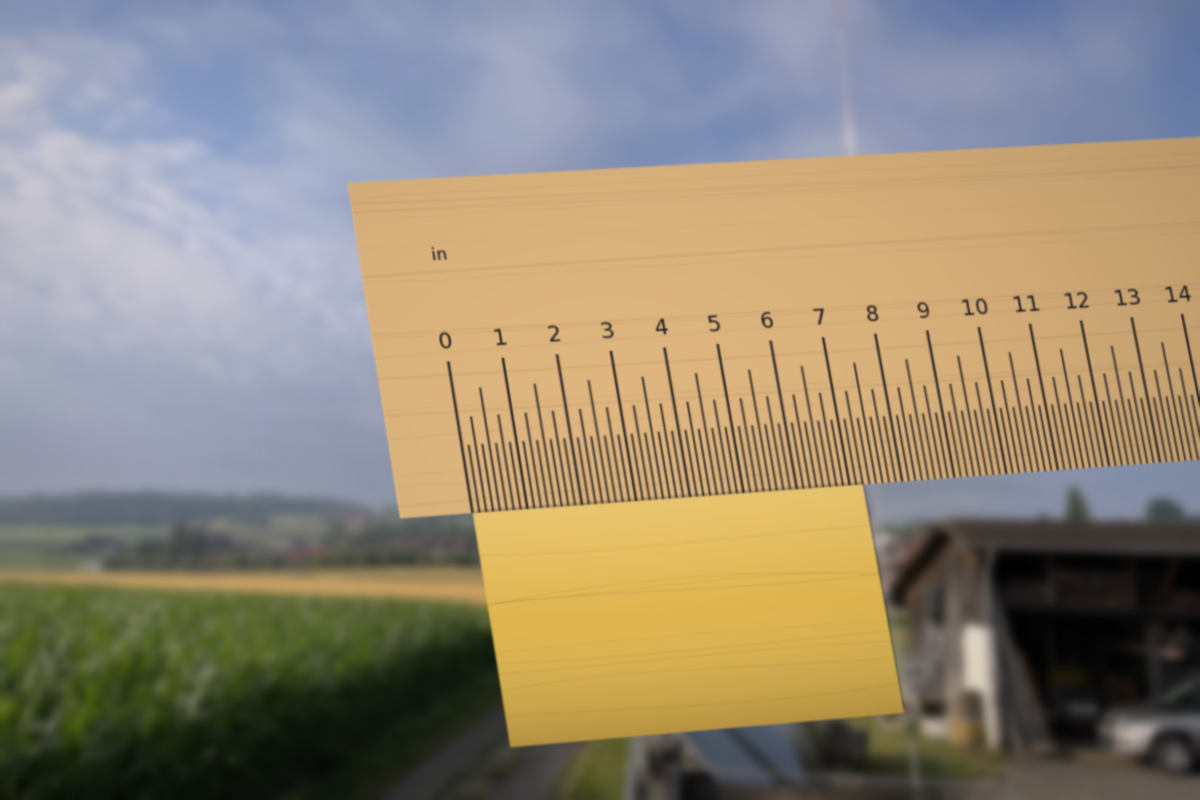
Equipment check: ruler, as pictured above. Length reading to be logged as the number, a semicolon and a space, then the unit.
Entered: 7.25; in
